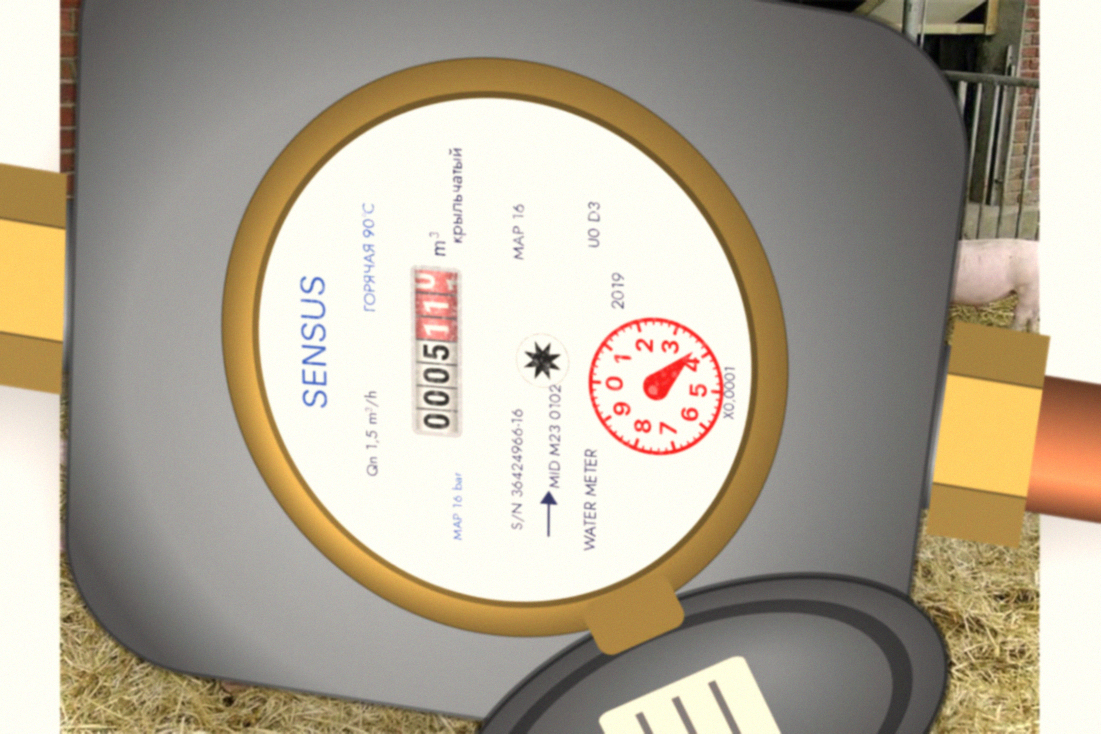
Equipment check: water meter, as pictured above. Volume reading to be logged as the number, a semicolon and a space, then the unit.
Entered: 5.1103; m³
